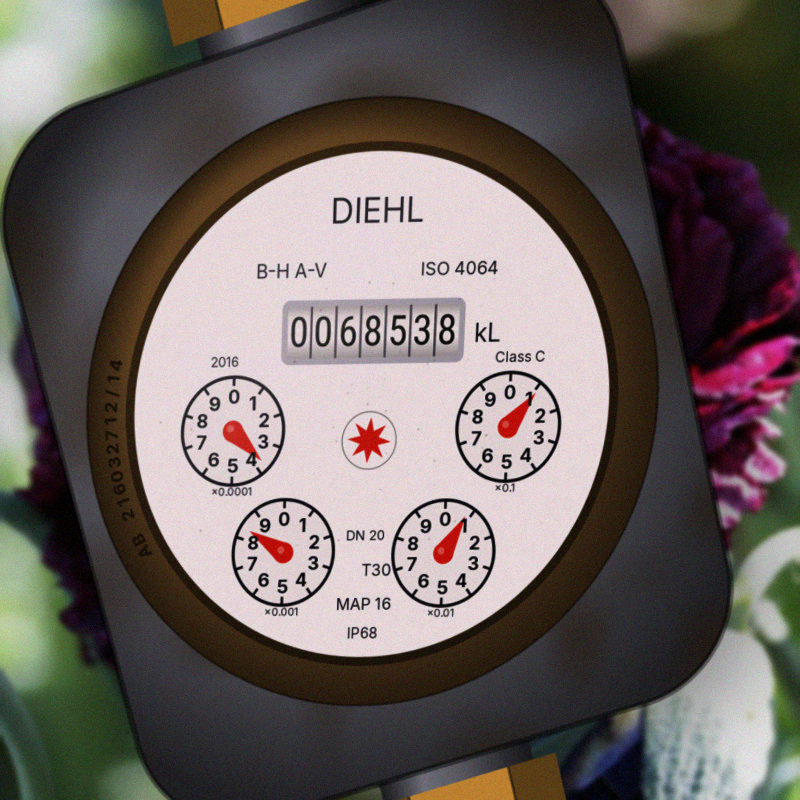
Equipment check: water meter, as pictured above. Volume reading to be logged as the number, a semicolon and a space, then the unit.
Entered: 68538.1083; kL
